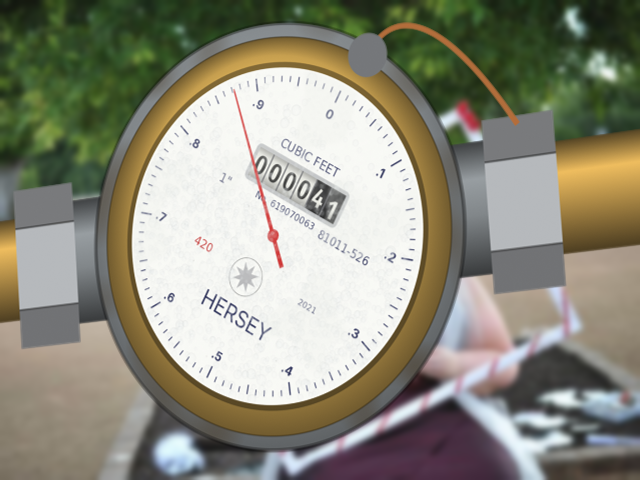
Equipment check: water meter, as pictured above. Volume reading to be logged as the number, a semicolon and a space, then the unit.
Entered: 40.87; ft³
